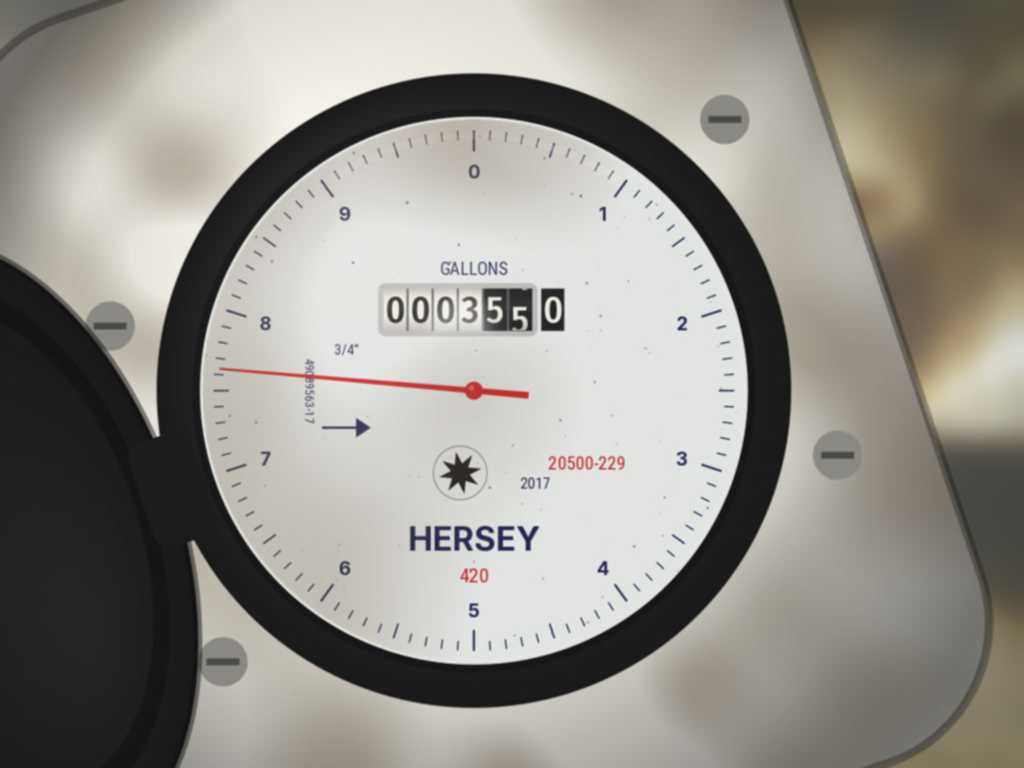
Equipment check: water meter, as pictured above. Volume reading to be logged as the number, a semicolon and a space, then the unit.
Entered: 3547.6; gal
